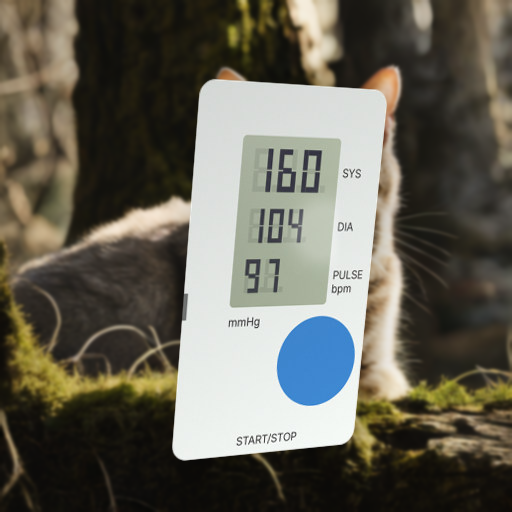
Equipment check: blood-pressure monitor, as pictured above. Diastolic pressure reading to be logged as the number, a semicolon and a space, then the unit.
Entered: 104; mmHg
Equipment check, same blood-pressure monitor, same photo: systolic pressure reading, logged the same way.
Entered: 160; mmHg
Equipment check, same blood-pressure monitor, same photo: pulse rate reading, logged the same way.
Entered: 97; bpm
